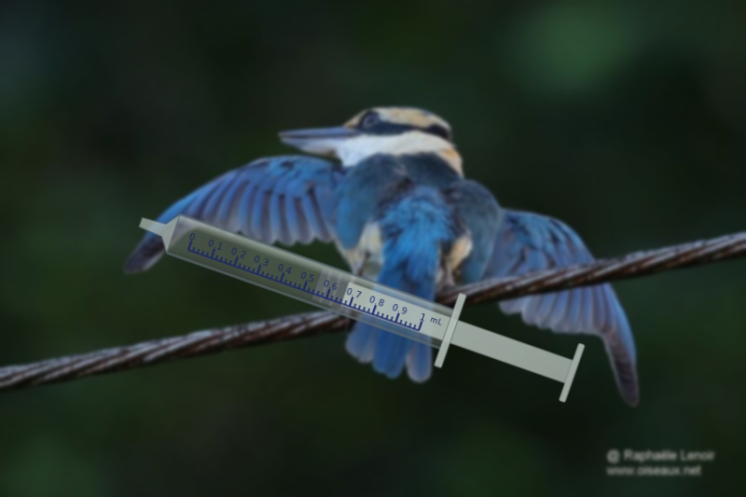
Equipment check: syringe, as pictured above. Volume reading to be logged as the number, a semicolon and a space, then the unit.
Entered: 0.54; mL
